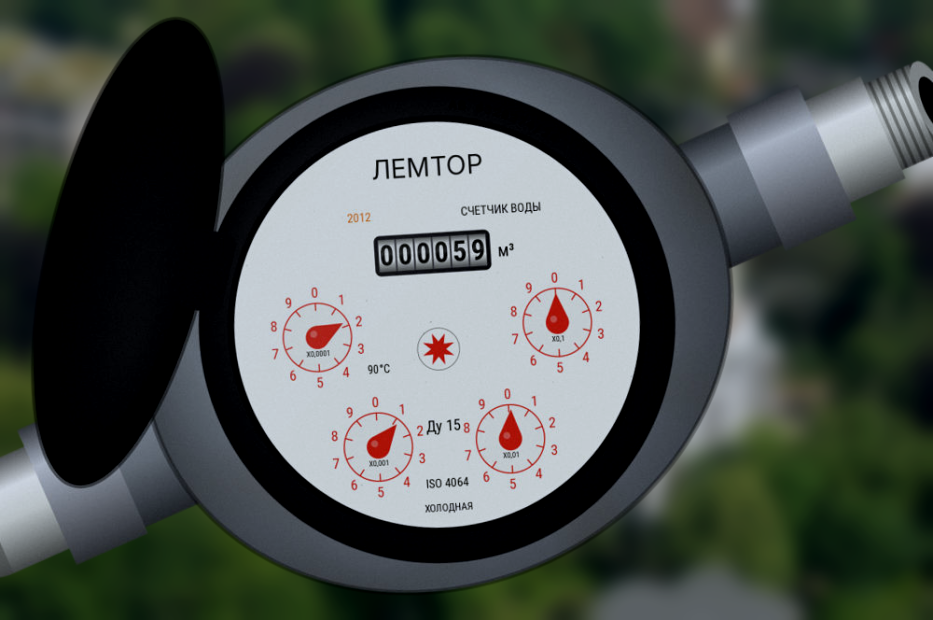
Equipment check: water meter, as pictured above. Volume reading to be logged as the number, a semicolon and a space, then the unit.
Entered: 59.0011; m³
